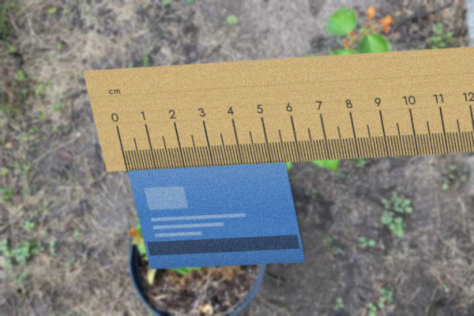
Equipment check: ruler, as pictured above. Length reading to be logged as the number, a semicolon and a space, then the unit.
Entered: 5.5; cm
